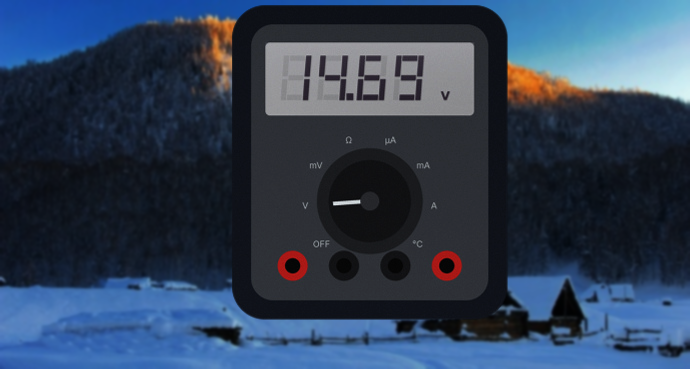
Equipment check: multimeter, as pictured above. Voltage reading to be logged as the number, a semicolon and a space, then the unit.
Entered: 14.69; V
